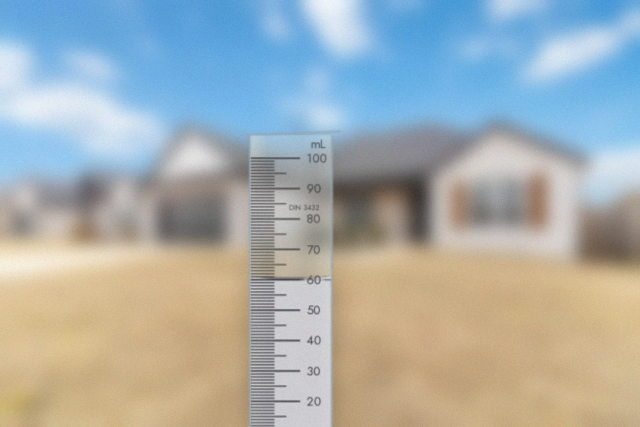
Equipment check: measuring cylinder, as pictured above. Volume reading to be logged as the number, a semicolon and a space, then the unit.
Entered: 60; mL
